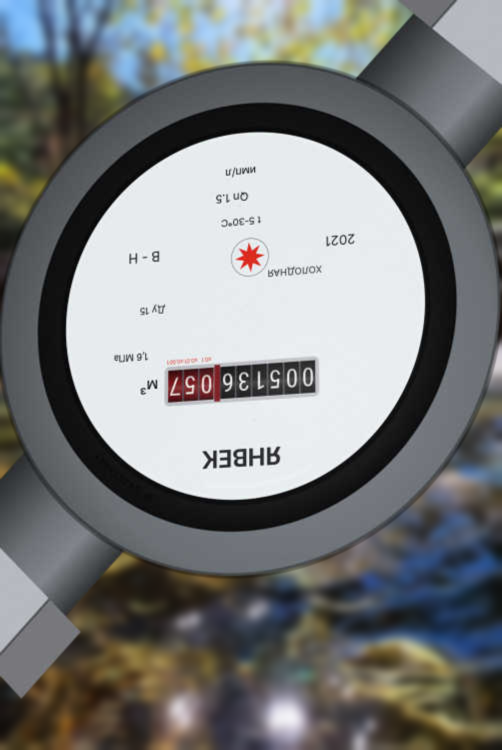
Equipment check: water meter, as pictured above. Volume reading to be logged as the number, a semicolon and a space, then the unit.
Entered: 5136.057; m³
